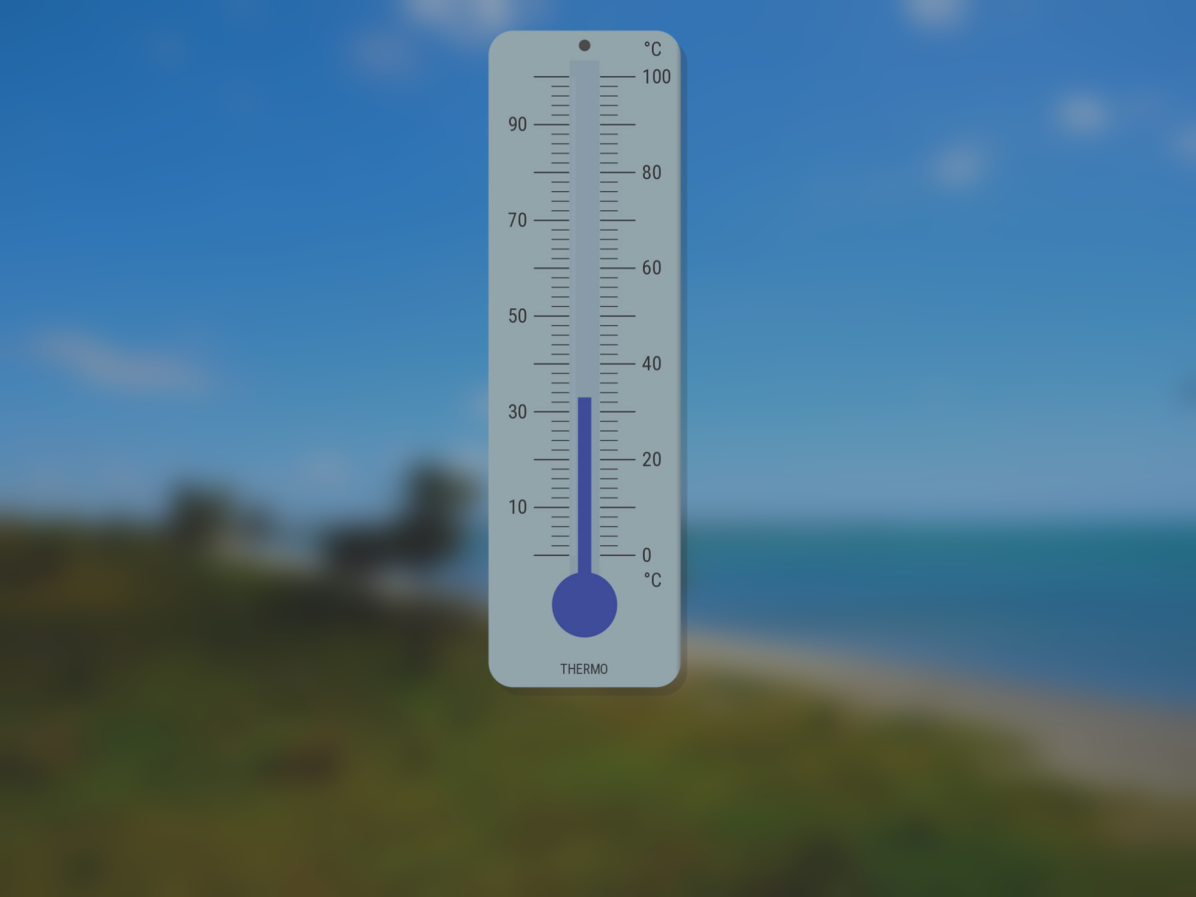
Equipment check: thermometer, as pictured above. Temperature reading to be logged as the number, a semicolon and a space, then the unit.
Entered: 33; °C
